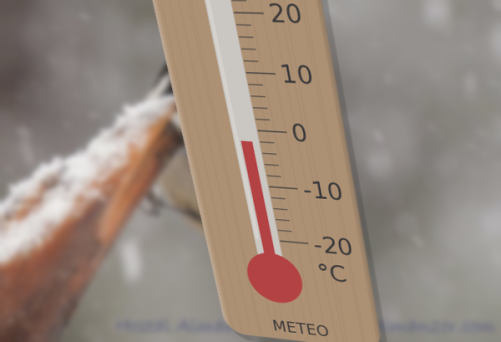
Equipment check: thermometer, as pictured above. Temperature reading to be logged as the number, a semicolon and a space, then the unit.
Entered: -2; °C
